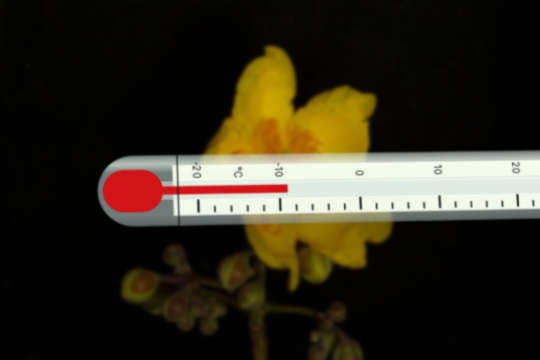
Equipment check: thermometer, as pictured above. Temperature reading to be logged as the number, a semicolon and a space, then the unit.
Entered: -9; °C
